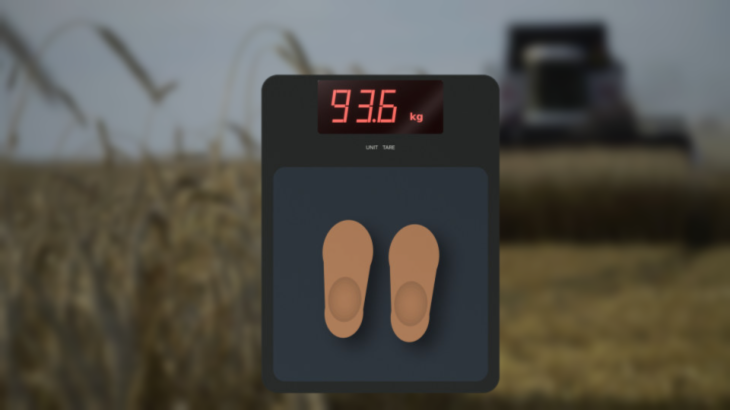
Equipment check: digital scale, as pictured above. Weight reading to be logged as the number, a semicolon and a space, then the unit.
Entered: 93.6; kg
